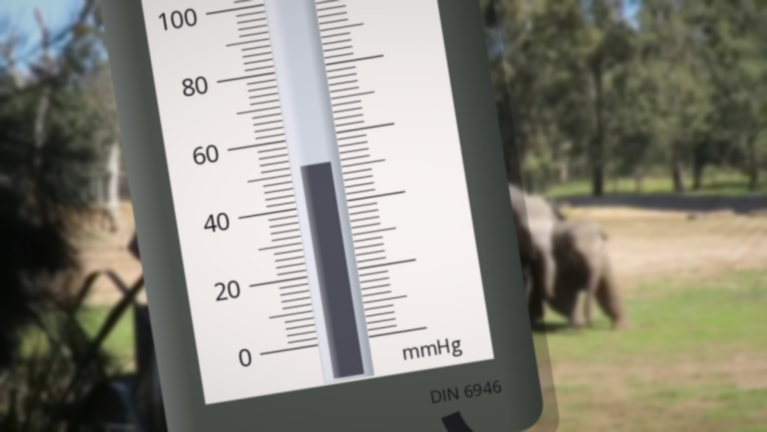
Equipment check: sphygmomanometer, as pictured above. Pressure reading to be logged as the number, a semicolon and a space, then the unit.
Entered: 52; mmHg
